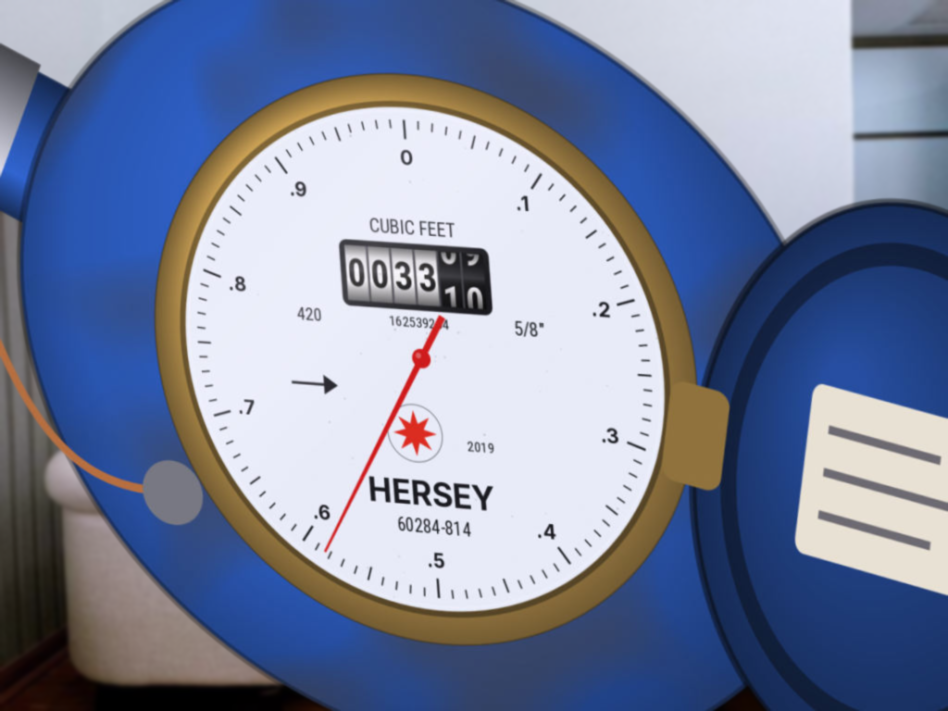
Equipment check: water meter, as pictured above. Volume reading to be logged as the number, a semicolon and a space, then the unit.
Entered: 3309.58; ft³
